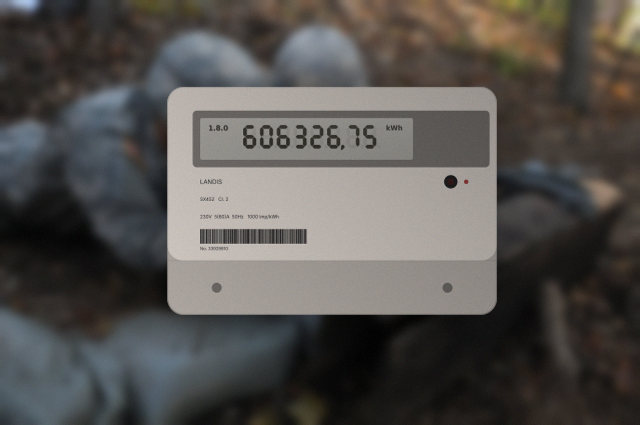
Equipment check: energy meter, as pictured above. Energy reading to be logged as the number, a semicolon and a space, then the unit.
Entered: 606326.75; kWh
